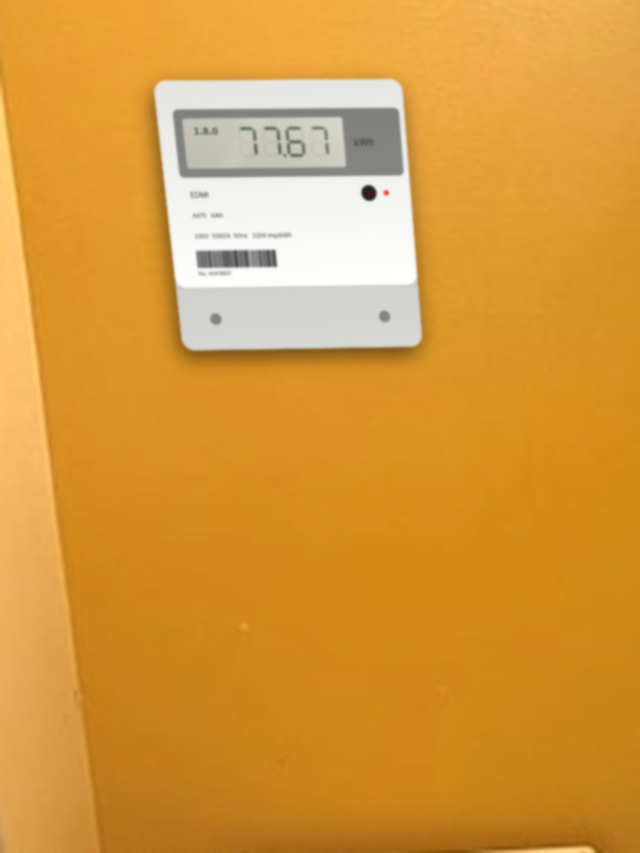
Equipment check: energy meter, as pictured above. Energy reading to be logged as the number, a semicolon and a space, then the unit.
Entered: 77.67; kWh
